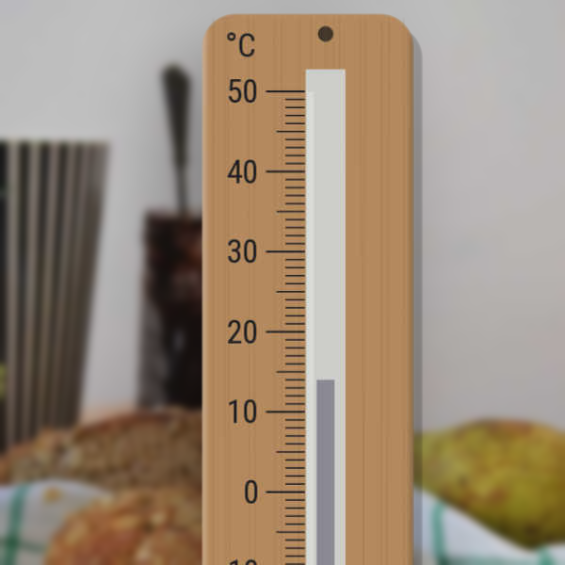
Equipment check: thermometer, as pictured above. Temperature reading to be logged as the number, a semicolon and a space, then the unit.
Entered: 14; °C
